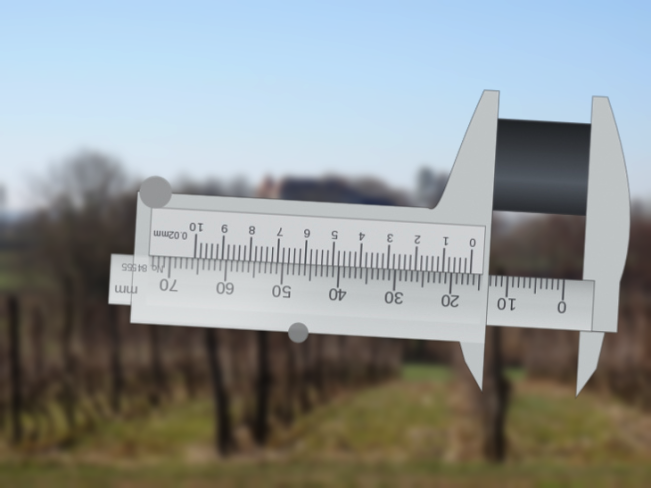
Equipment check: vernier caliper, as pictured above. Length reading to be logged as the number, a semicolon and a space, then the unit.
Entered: 16.6; mm
